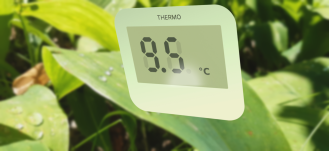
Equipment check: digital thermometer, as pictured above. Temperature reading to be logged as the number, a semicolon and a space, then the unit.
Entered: 9.5; °C
